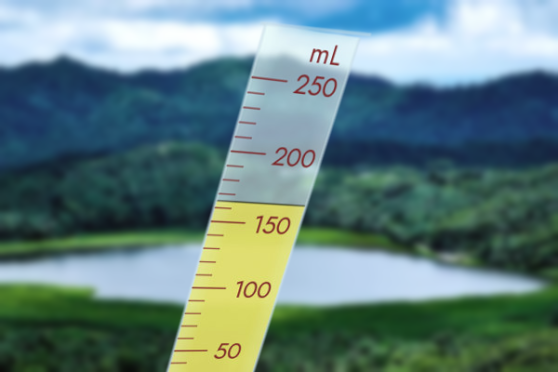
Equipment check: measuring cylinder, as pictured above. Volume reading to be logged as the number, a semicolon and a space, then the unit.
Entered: 165; mL
